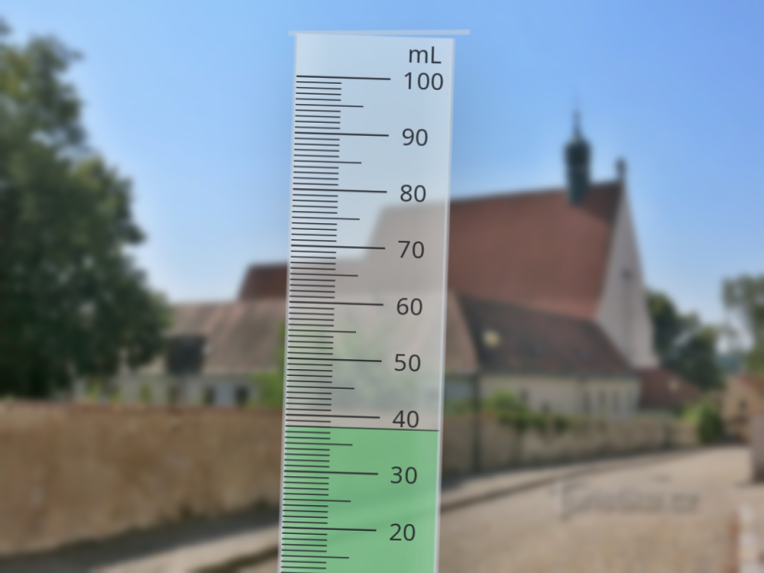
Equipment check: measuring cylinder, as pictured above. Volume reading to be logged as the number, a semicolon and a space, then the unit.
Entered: 38; mL
